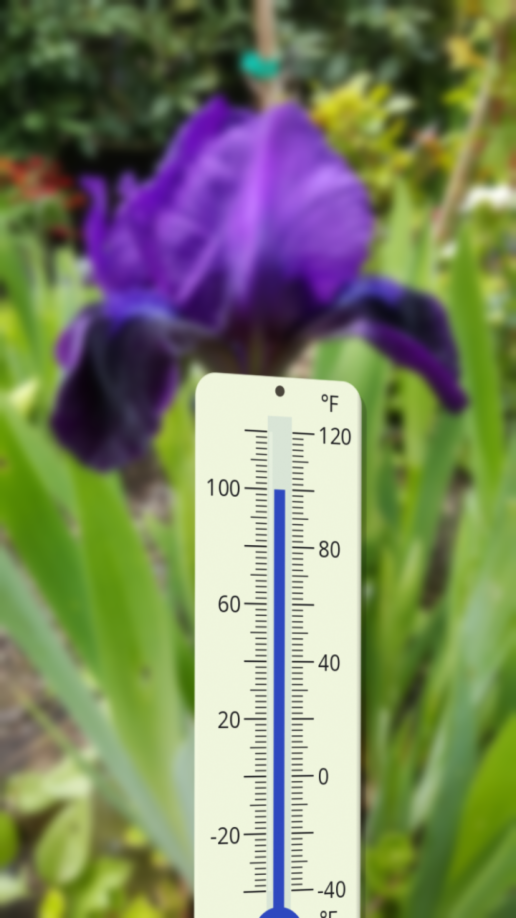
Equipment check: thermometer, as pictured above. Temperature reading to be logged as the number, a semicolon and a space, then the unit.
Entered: 100; °F
